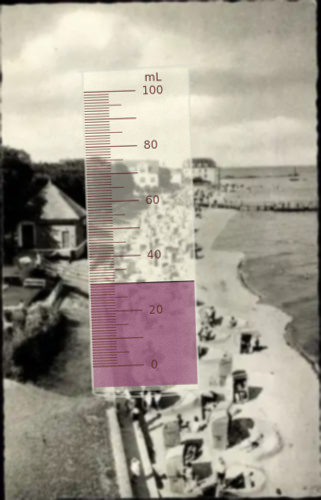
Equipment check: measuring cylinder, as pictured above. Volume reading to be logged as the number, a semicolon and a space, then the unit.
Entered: 30; mL
